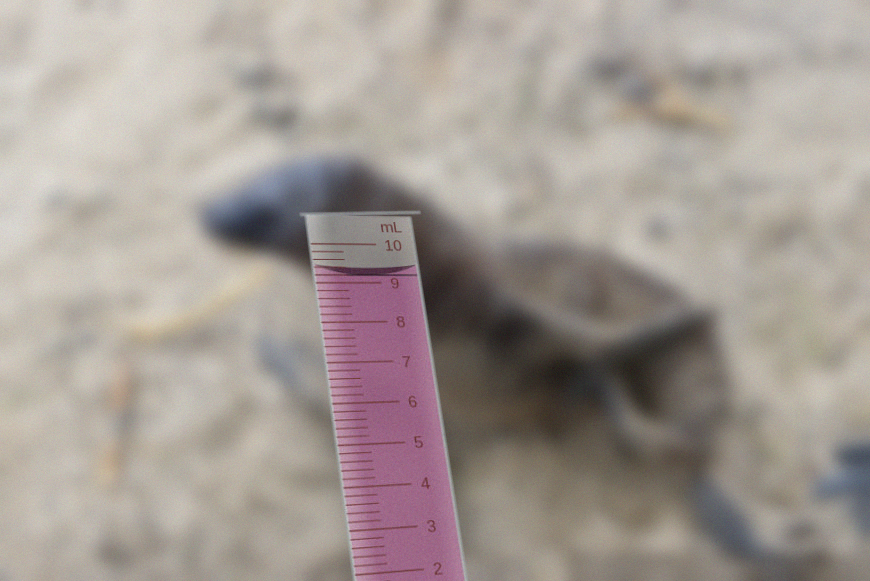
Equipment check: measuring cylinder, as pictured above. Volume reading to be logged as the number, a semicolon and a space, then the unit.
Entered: 9.2; mL
